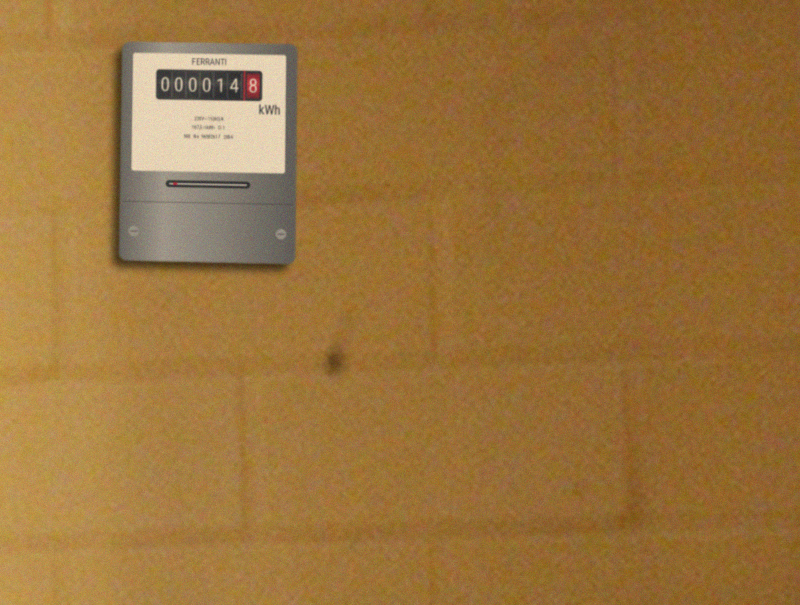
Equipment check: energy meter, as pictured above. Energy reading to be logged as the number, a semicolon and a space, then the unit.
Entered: 14.8; kWh
